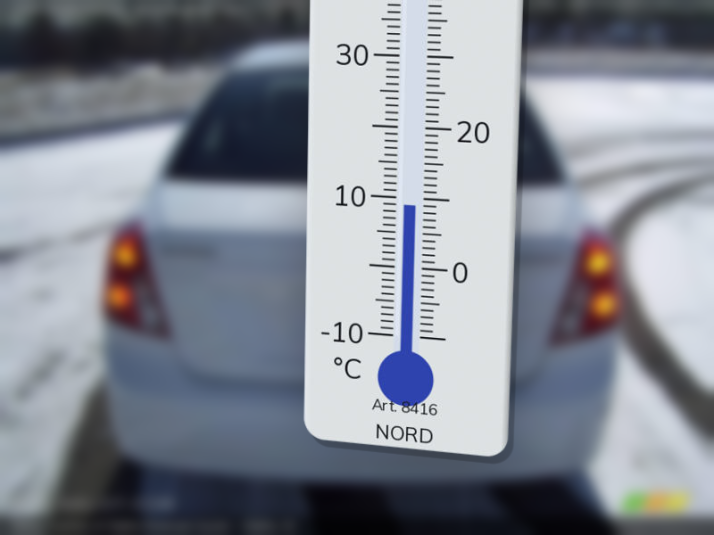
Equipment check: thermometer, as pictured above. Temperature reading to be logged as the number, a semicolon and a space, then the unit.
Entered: 9; °C
